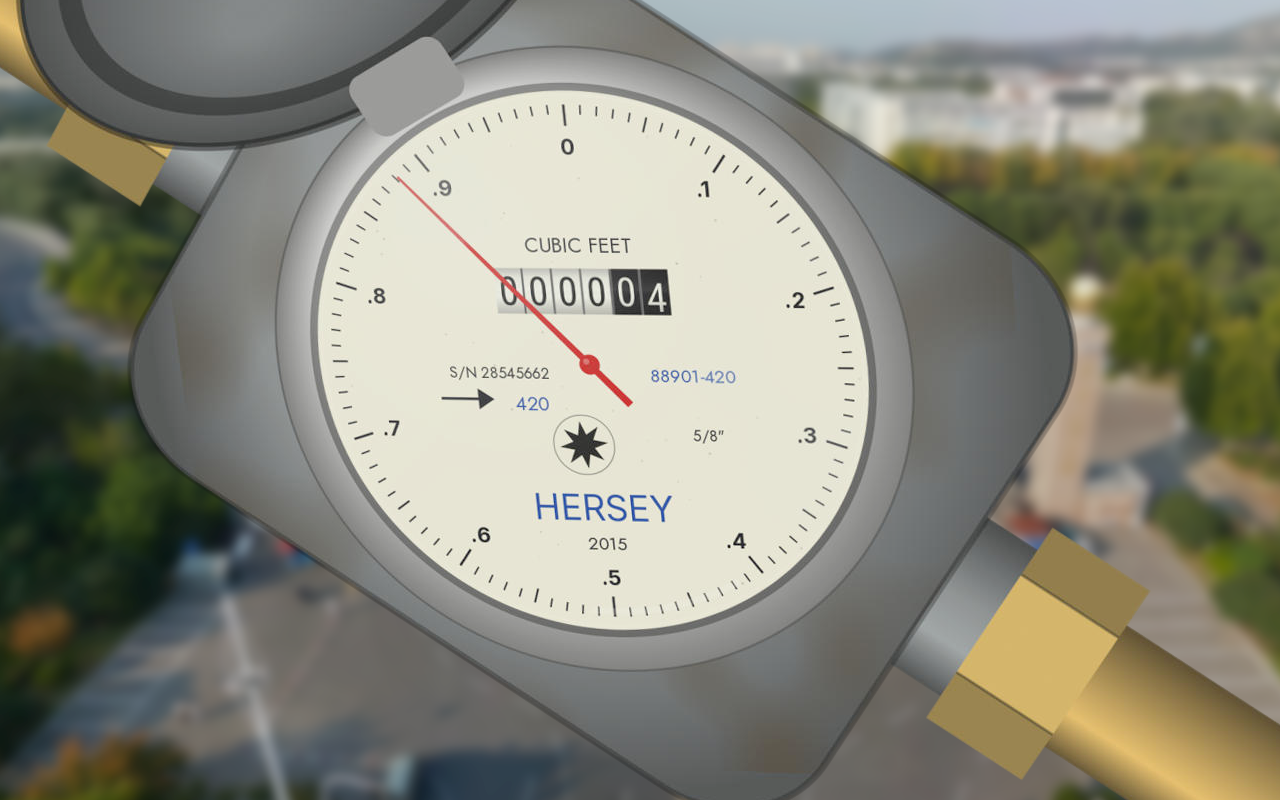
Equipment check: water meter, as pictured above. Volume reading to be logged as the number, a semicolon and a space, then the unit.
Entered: 3.88; ft³
